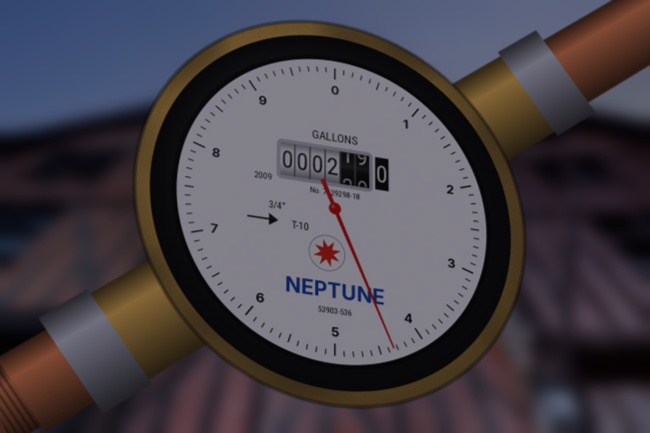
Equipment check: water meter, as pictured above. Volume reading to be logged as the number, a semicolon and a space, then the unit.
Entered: 2194.3; gal
